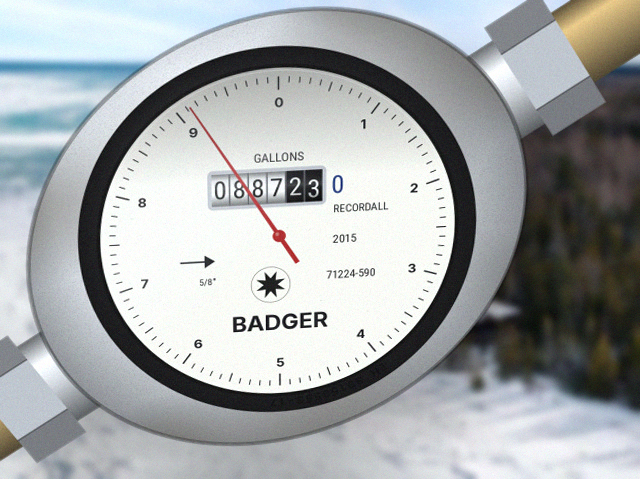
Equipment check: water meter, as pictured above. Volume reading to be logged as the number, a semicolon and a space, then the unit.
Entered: 887229.1; gal
